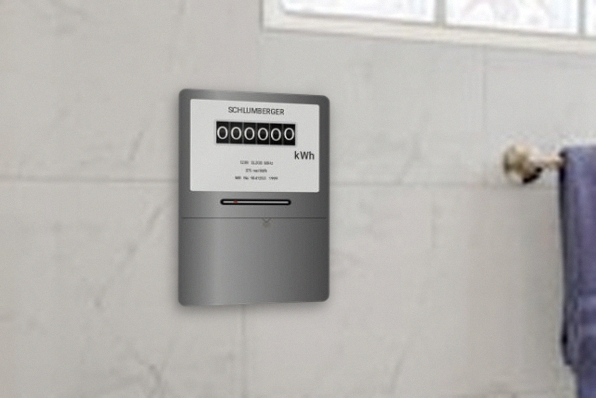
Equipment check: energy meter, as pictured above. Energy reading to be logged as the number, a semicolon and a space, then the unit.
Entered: 0; kWh
